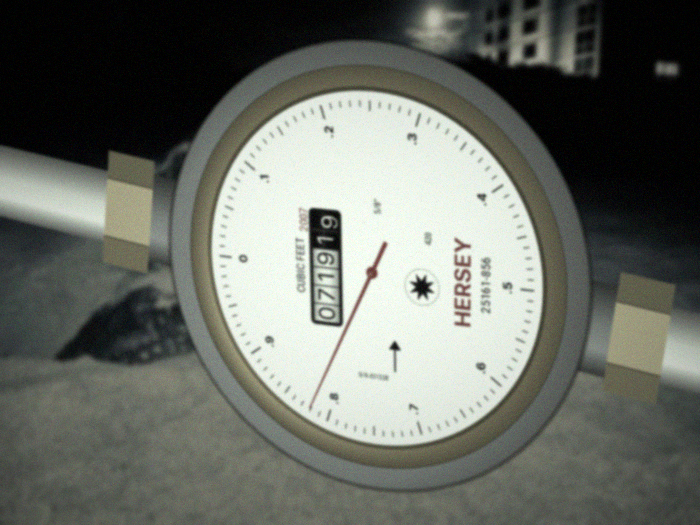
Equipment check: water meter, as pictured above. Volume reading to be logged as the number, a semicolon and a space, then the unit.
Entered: 71918.82; ft³
